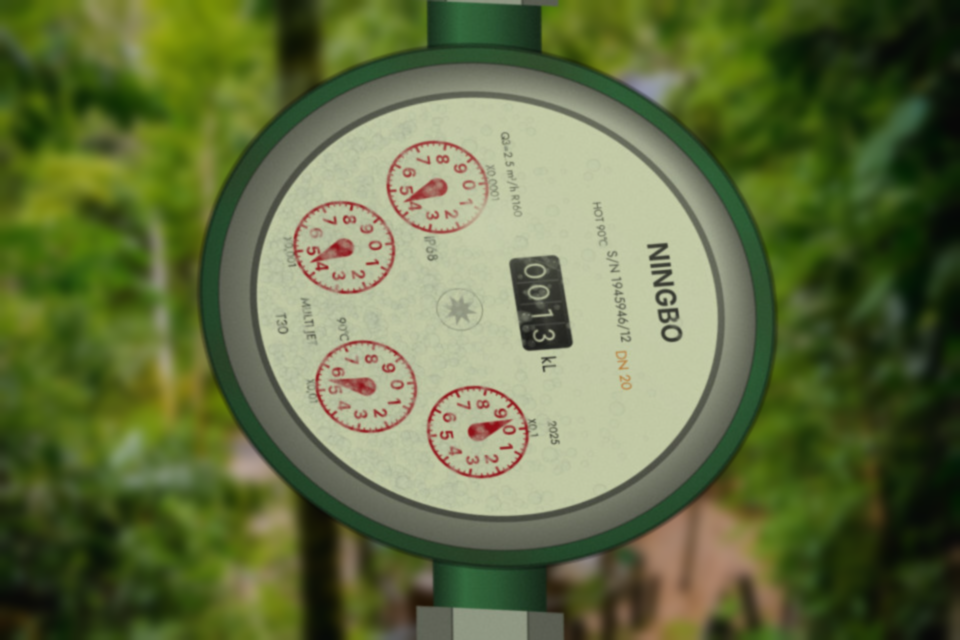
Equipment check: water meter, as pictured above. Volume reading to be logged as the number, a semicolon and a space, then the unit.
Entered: 12.9544; kL
